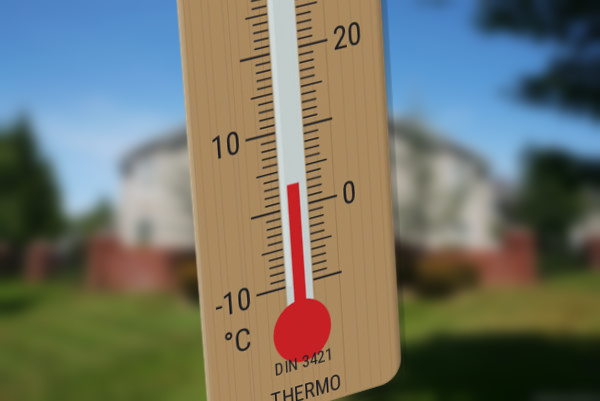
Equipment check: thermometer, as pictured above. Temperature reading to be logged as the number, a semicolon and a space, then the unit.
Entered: 3; °C
